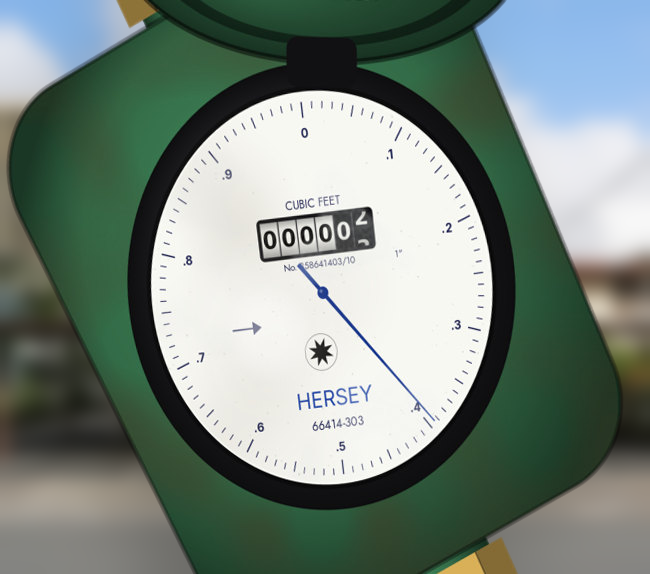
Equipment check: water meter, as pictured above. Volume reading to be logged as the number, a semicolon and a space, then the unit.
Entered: 2.39; ft³
